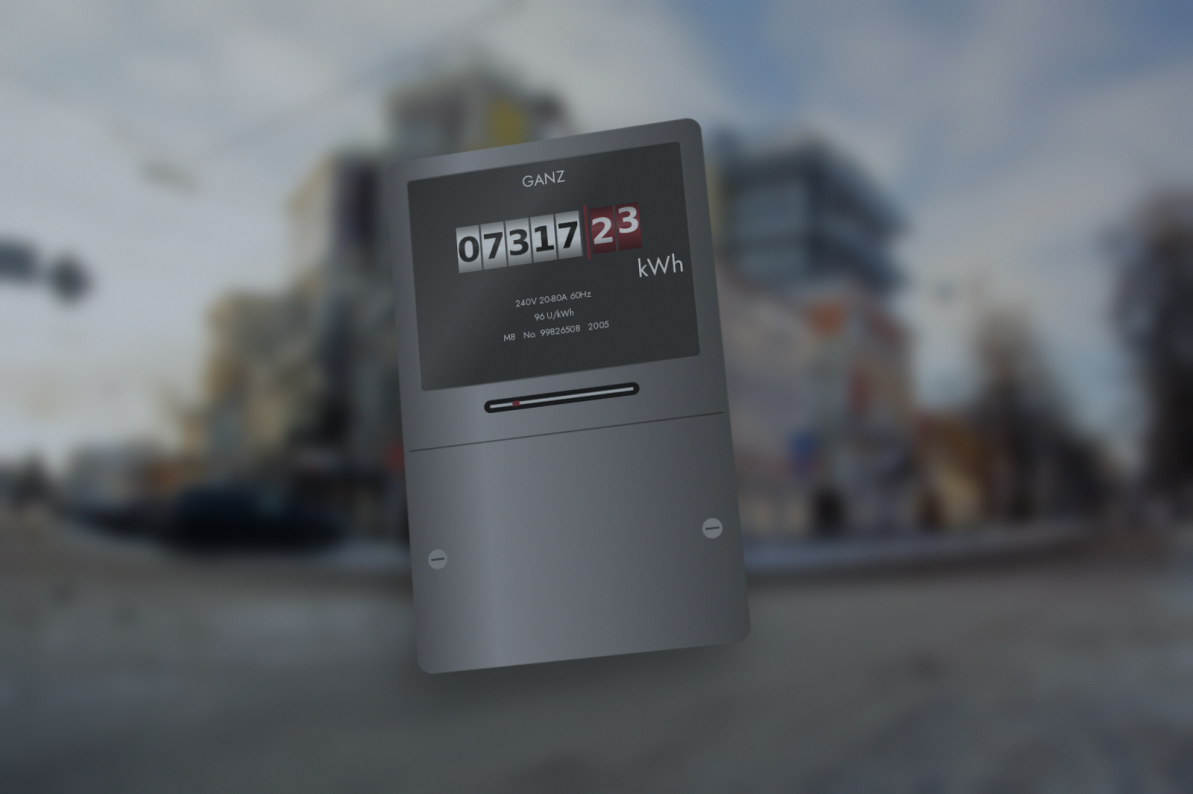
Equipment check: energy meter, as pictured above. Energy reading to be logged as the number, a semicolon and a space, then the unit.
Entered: 7317.23; kWh
